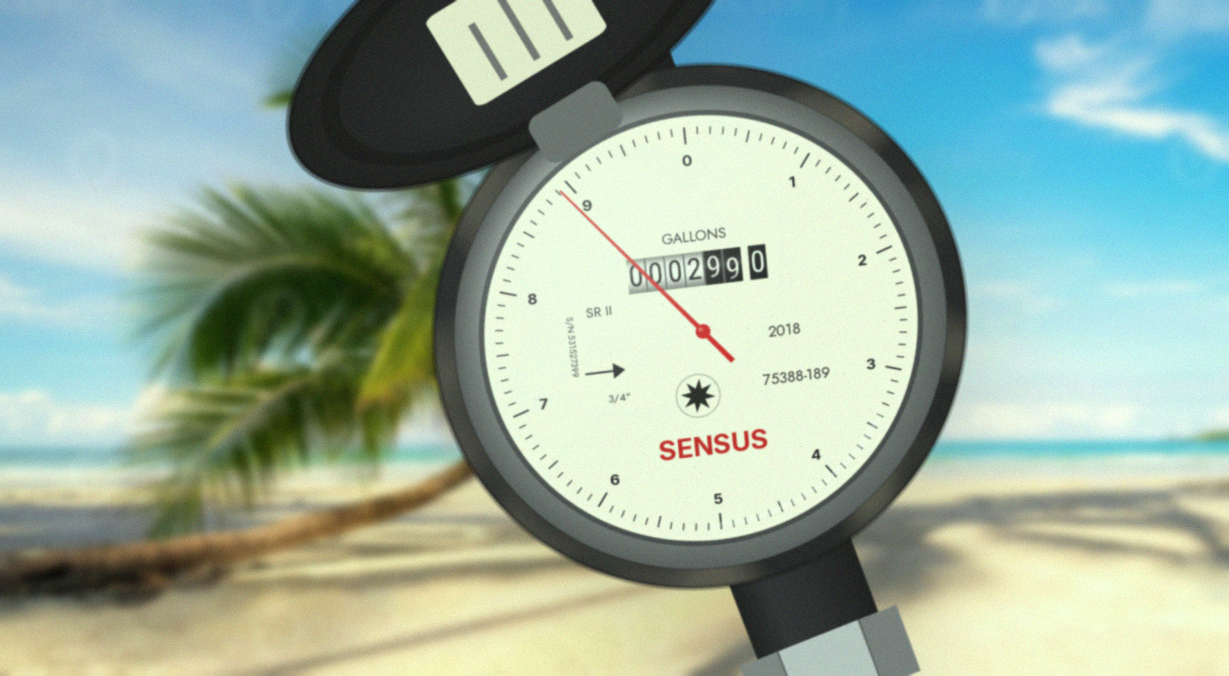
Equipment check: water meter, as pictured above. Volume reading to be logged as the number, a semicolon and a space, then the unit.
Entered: 2988.9; gal
